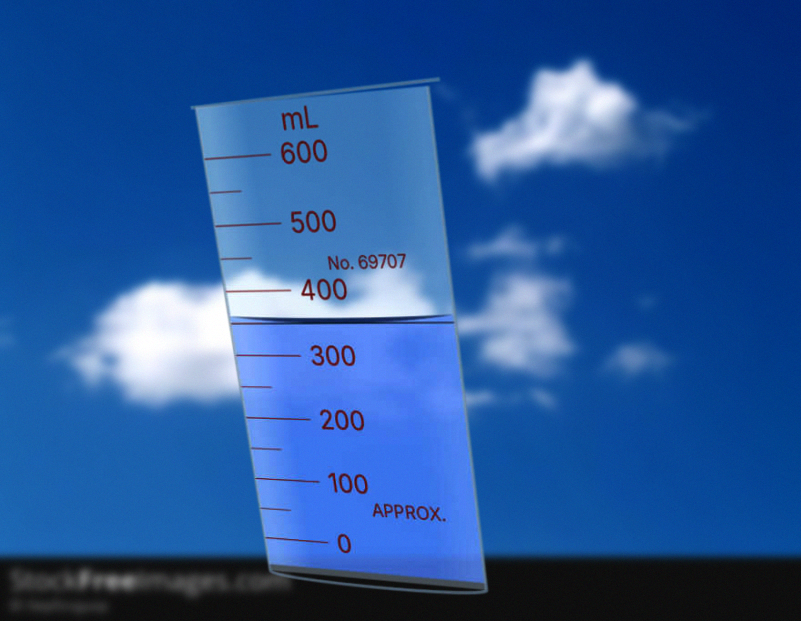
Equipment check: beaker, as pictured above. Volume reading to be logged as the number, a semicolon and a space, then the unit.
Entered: 350; mL
